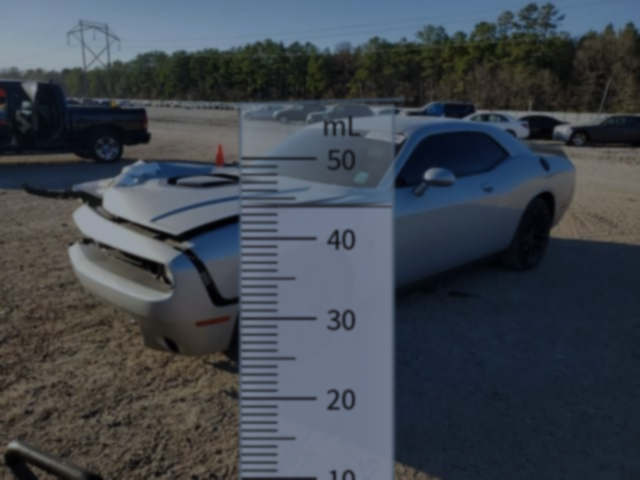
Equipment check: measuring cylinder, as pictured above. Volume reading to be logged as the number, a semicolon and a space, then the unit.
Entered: 44; mL
